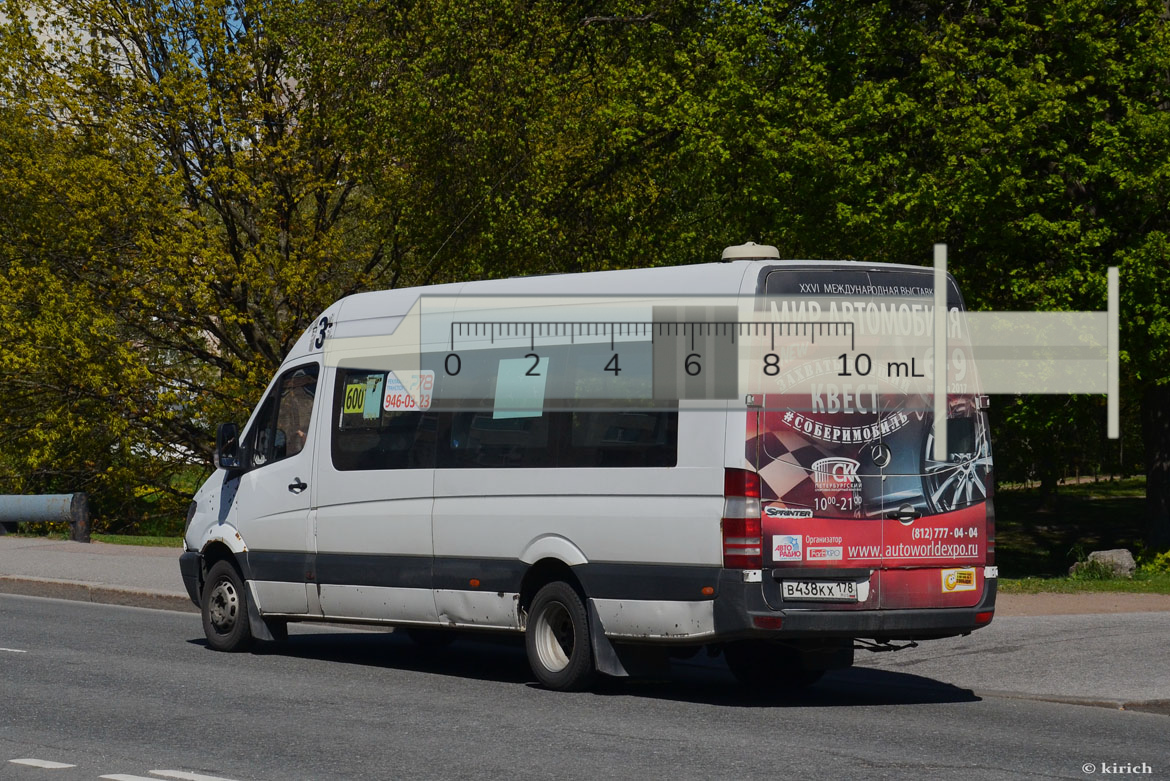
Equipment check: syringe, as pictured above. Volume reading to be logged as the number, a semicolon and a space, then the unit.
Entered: 5; mL
